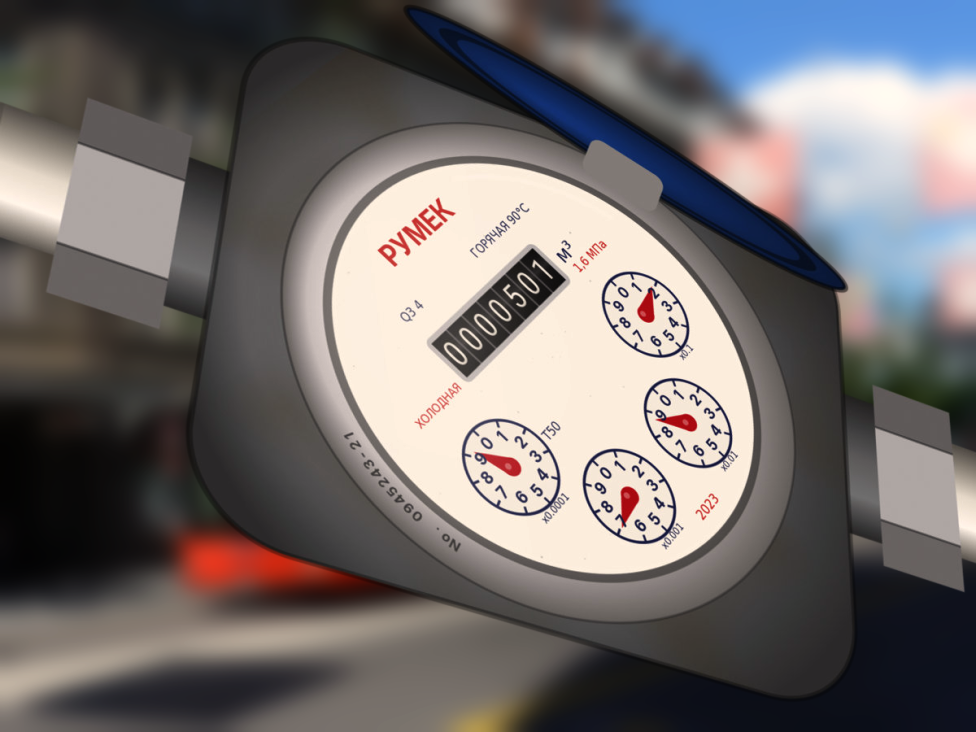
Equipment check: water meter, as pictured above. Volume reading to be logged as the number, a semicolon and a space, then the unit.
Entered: 501.1869; m³
